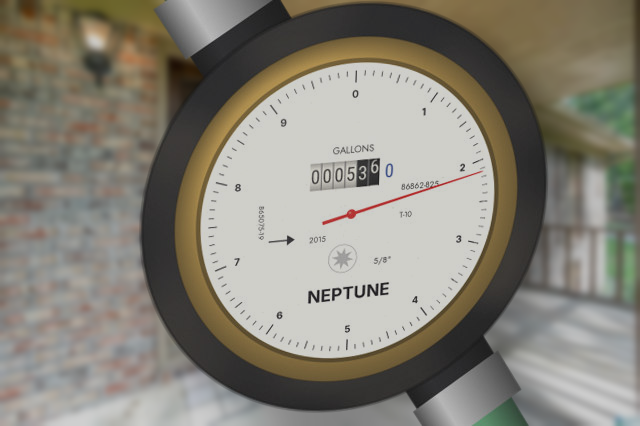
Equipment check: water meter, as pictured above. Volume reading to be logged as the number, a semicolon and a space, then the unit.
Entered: 5362.1; gal
